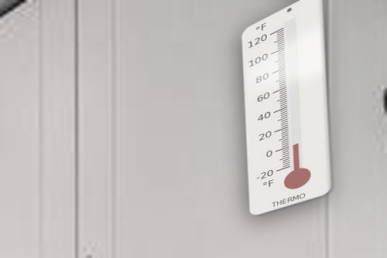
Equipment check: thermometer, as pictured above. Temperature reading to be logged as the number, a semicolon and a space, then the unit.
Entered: 0; °F
